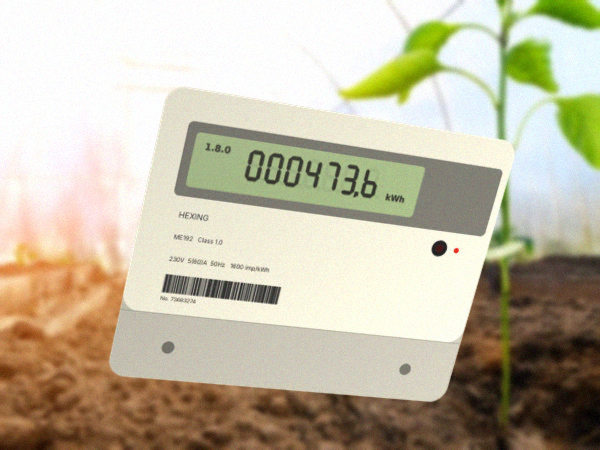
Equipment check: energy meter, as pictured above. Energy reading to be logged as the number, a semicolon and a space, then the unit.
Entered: 473.6; kWh
